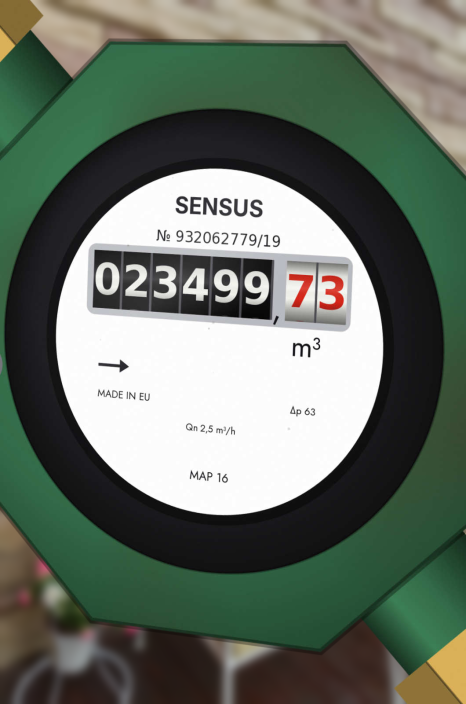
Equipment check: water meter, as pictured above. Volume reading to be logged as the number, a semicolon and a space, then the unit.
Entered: 23499.73; m³
